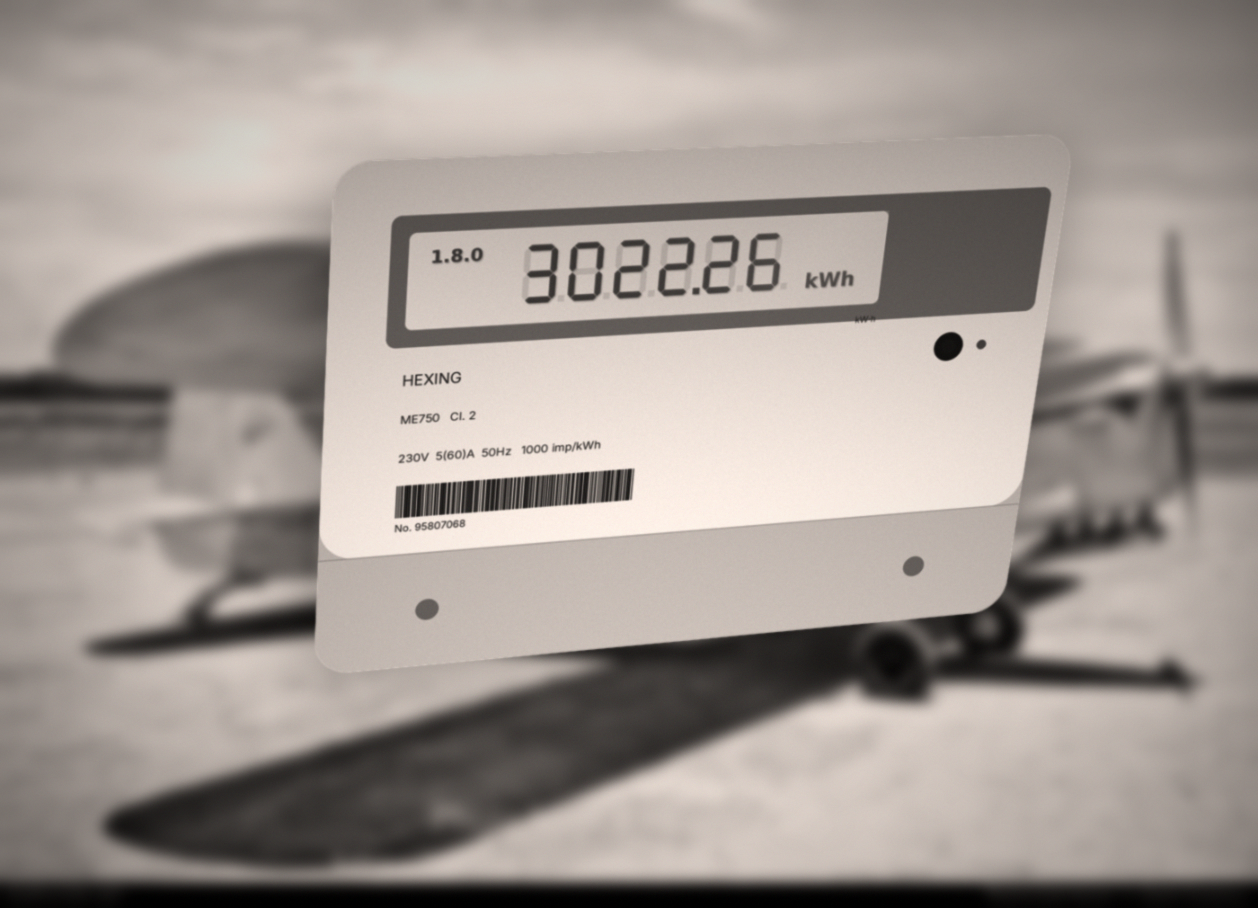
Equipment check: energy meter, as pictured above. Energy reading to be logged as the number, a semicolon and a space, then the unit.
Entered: 3022.26; kWh
